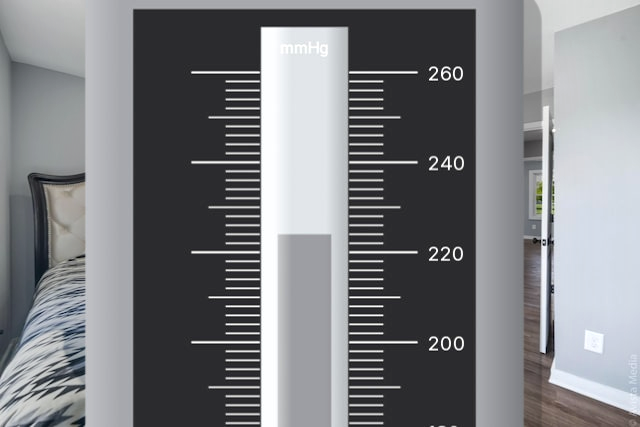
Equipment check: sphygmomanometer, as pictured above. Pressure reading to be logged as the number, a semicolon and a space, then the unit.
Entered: 224; mmHg
